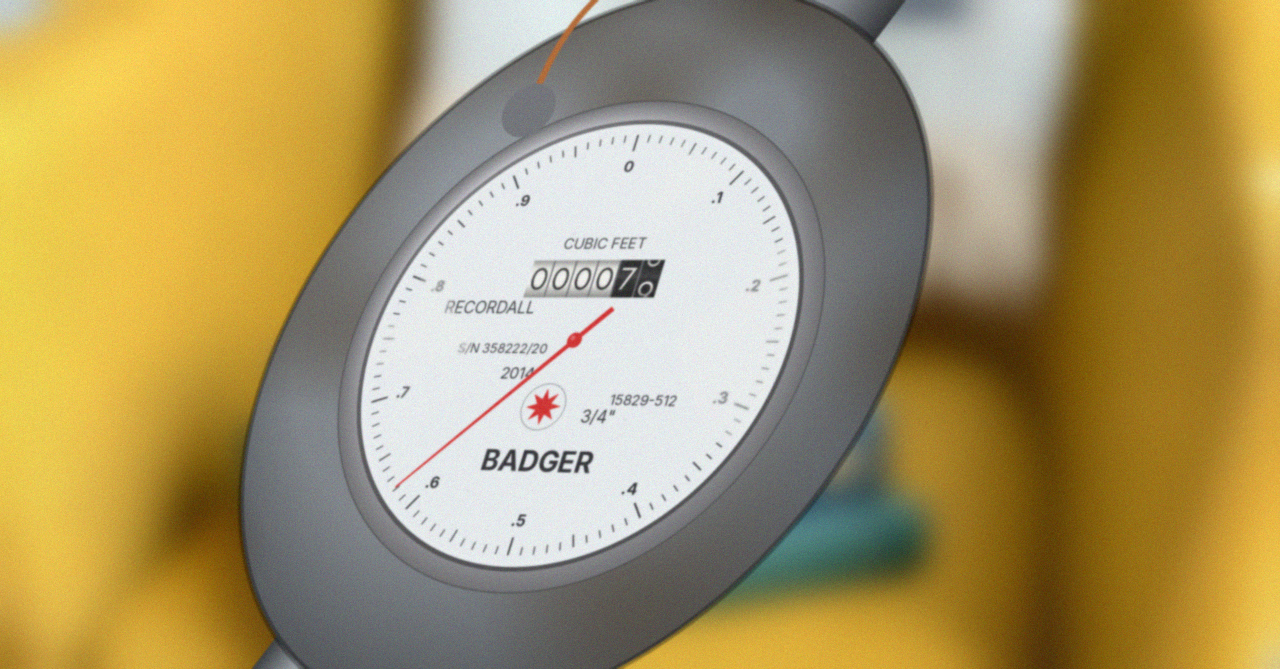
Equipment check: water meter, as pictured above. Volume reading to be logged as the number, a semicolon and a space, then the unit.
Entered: 78.62; ft³
